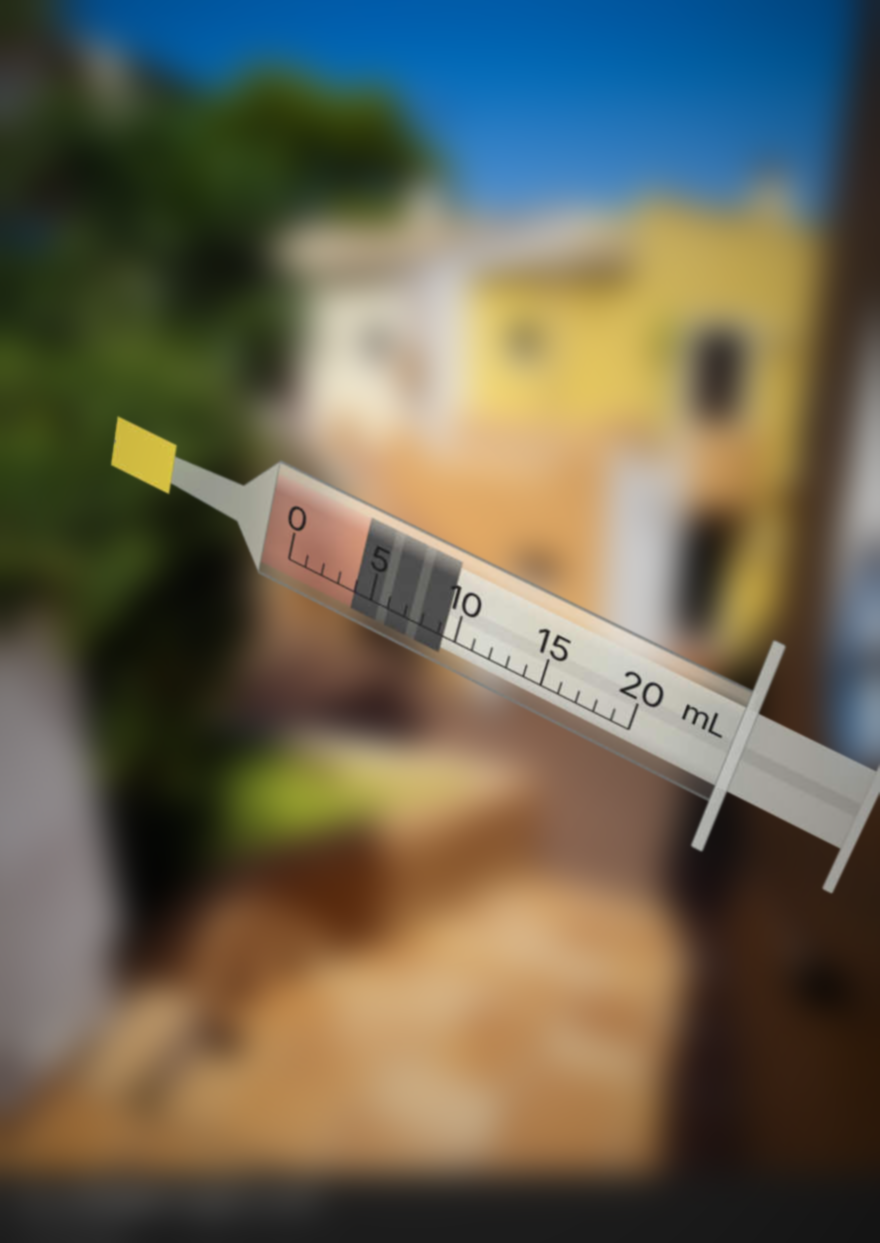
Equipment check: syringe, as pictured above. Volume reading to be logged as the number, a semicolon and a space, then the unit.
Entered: 4; mL
